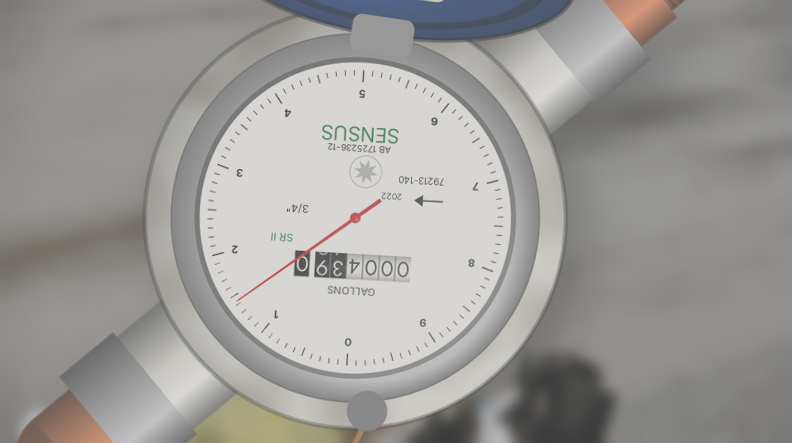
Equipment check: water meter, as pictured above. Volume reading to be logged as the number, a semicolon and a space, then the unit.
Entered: 4391.4; gal
